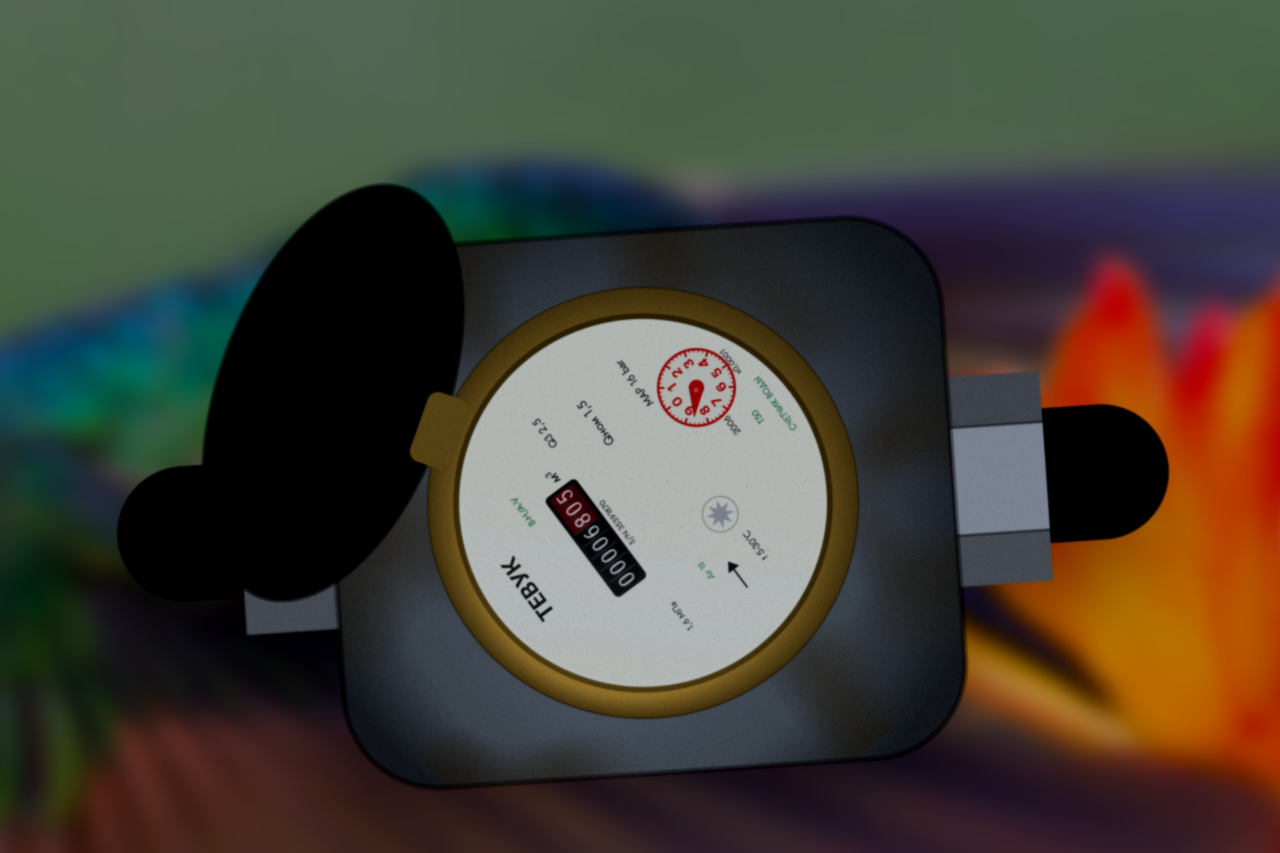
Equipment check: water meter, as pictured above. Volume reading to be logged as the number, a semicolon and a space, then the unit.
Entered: 6.8058; m³
